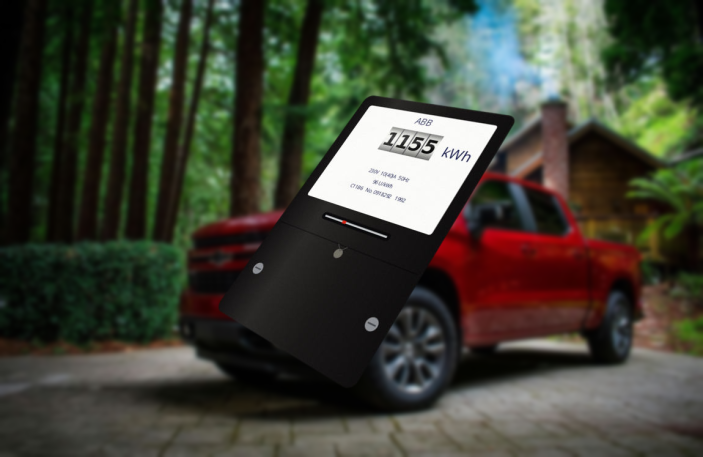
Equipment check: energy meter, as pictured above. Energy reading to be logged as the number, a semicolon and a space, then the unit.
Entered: 1155; kWh
